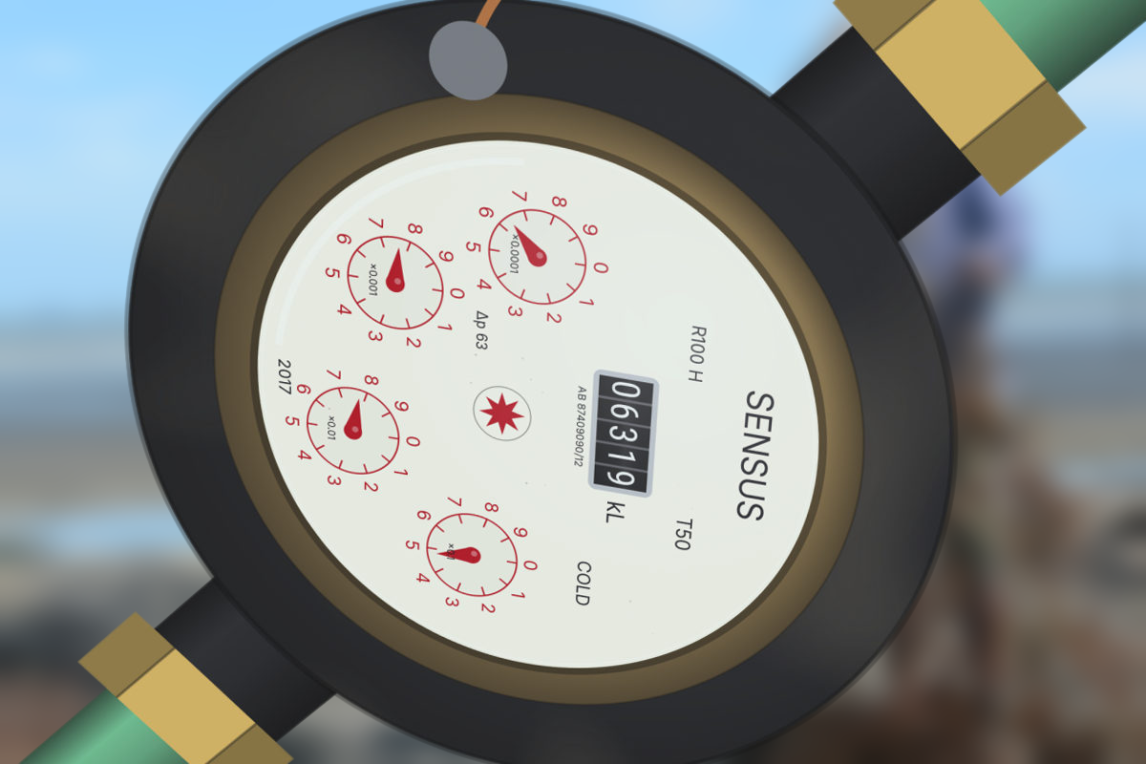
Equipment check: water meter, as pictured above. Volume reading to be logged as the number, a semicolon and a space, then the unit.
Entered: 6319.4776; kL
